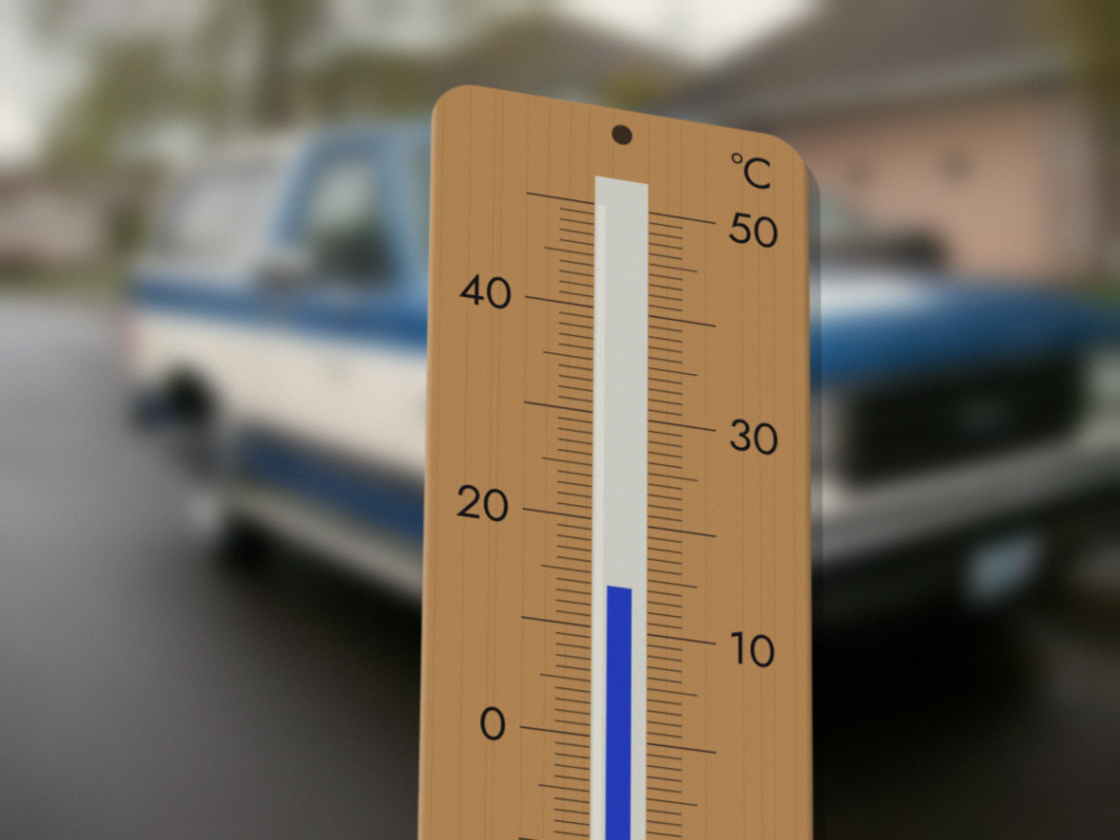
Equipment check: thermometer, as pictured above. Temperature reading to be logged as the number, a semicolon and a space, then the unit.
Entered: 14; °C
